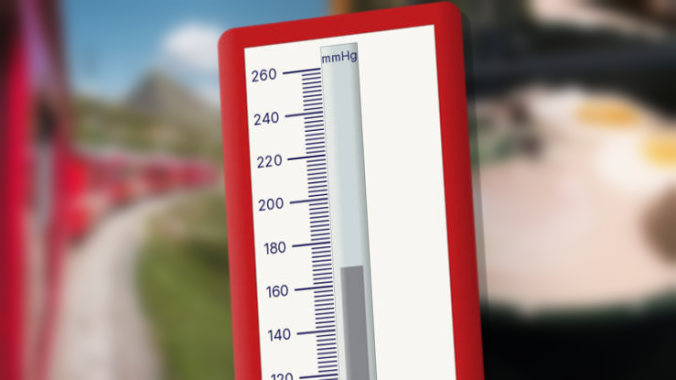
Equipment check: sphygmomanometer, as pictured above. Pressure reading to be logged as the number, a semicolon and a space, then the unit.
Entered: 168; mmHg
